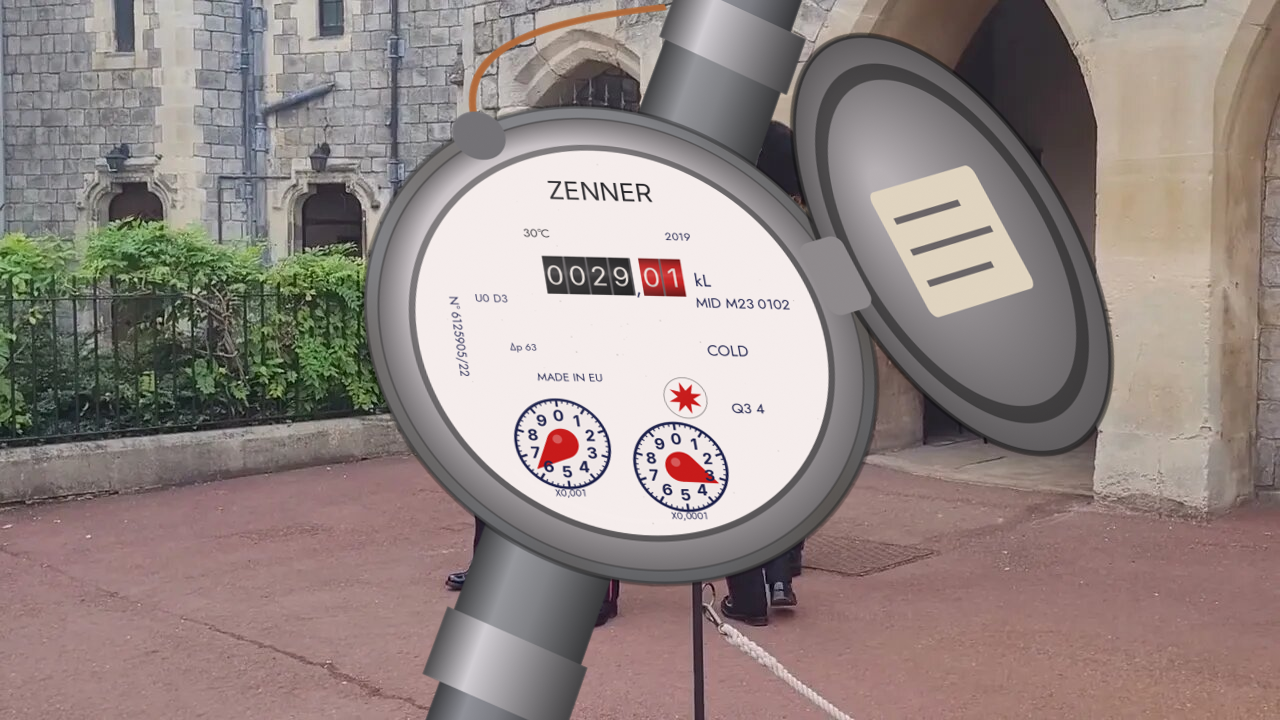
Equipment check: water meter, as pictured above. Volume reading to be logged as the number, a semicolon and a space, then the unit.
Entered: 29.0163; kL
